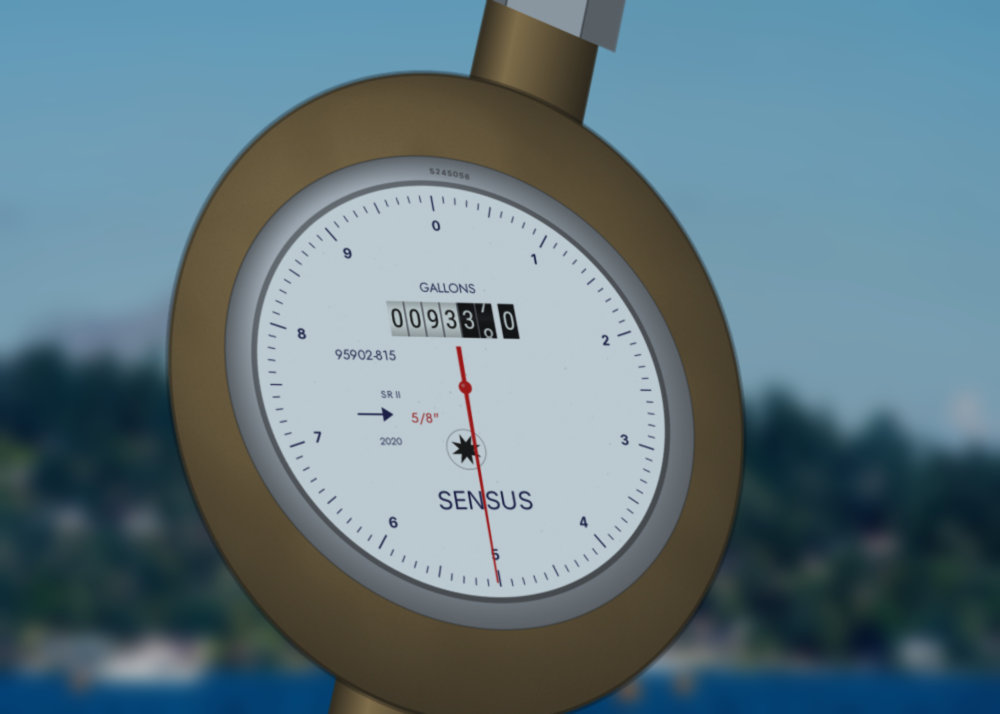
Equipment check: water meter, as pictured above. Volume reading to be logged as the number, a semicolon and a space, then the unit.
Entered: 93375.0; gal
